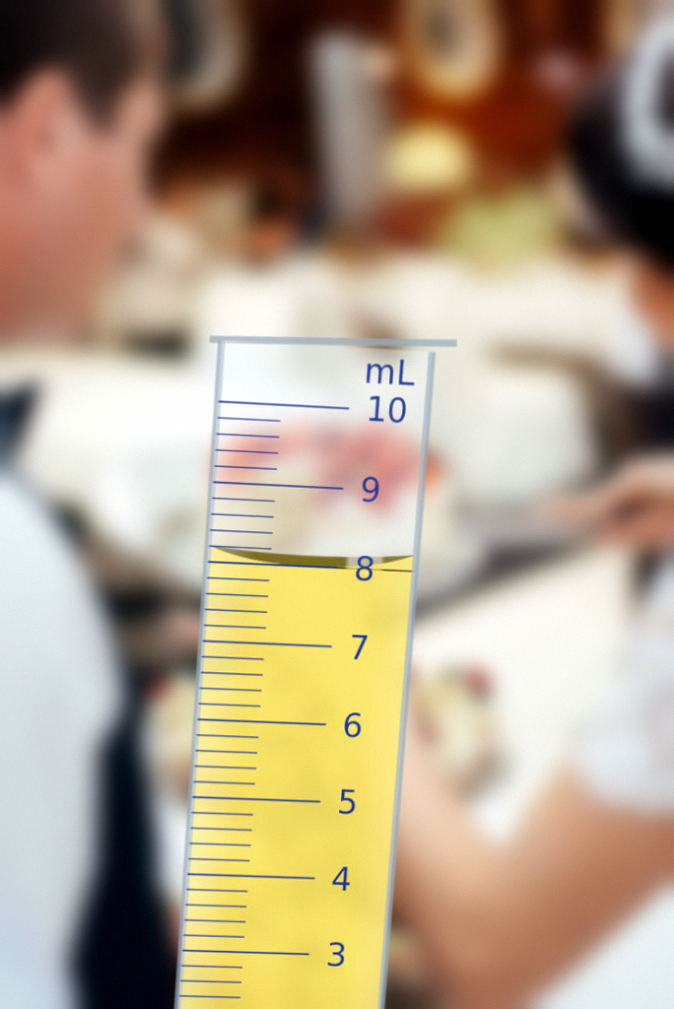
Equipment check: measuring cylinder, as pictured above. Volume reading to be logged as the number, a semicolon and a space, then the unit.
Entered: 8; mL
